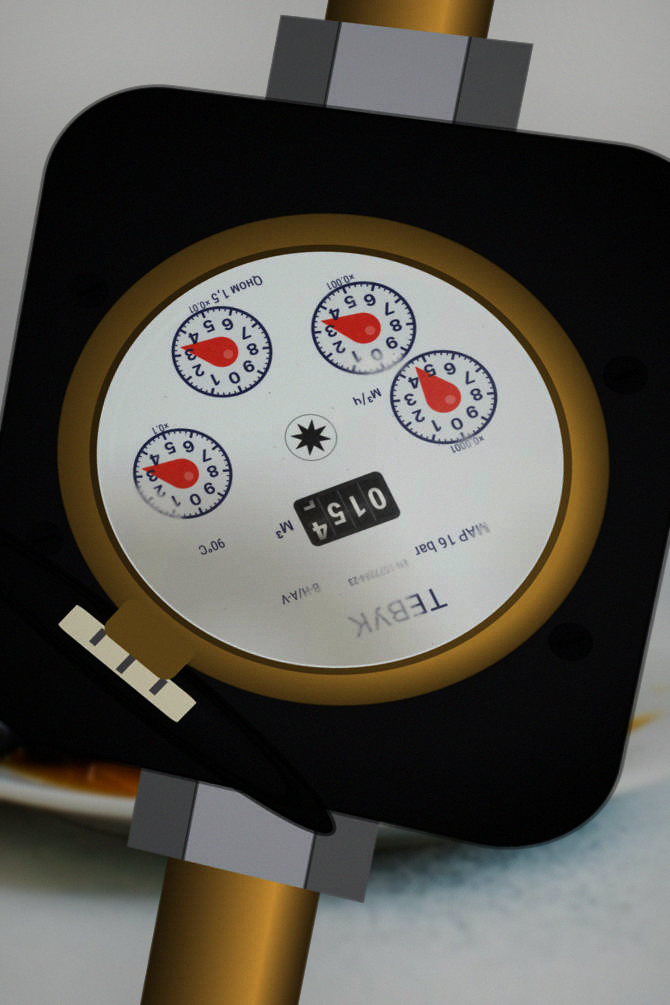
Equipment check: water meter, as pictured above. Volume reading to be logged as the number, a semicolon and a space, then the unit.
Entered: 154.3334; m³
